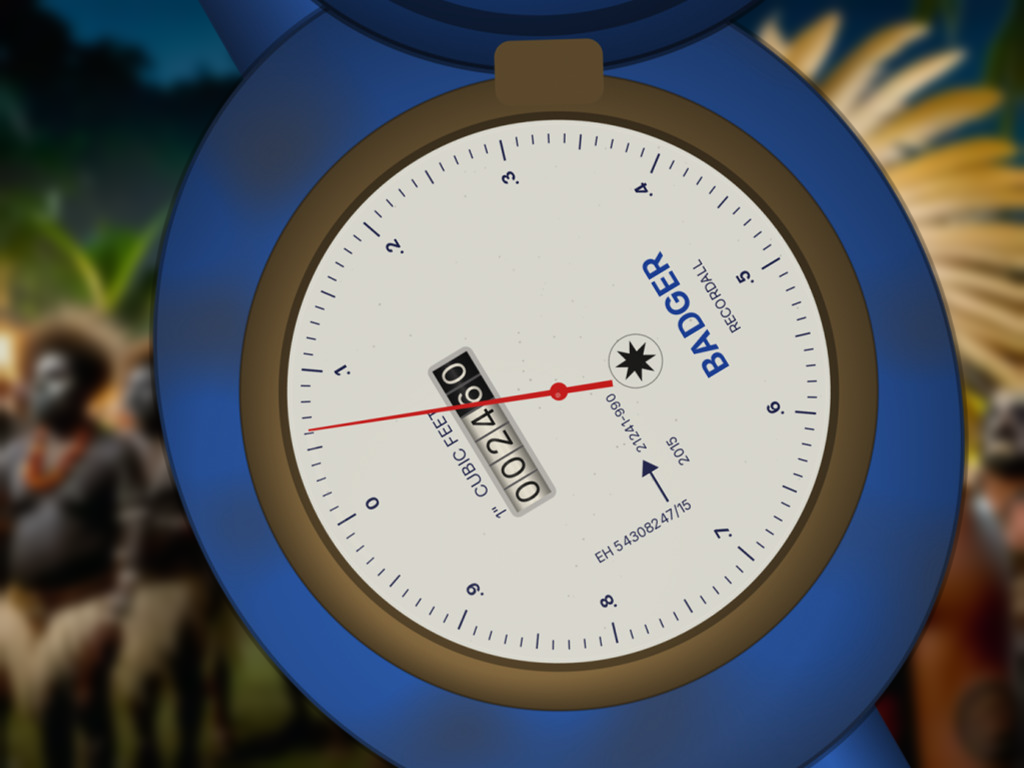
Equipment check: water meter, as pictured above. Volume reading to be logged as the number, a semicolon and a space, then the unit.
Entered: 2460.06; ft³
